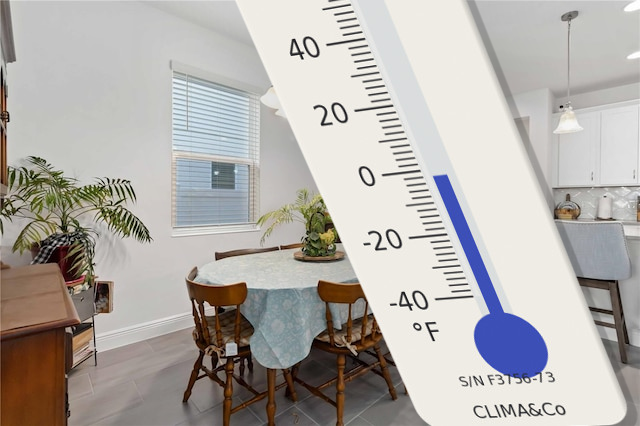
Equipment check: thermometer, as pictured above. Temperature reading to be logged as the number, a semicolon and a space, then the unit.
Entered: -2; °F
